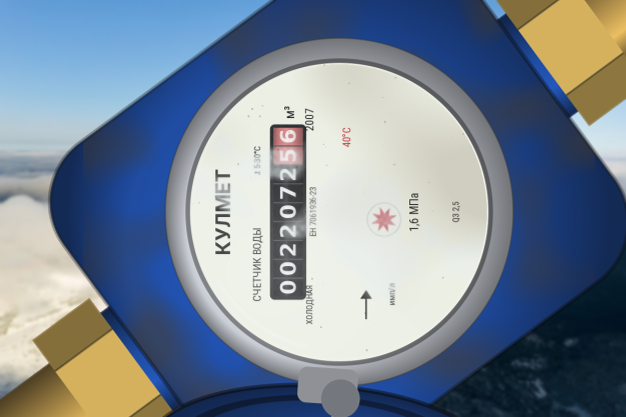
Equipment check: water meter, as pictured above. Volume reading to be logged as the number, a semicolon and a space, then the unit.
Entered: 22072.56; m³
